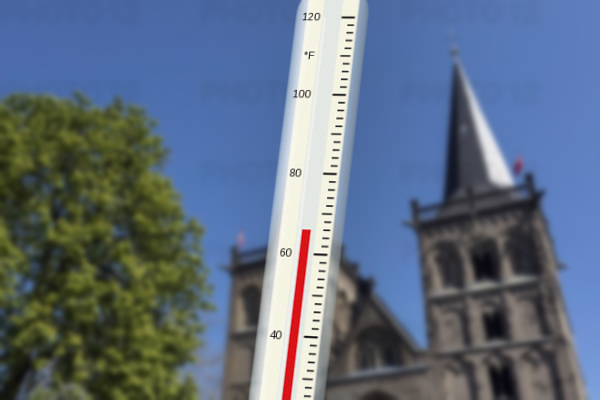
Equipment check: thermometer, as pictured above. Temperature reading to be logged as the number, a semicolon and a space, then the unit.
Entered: 66; °F
